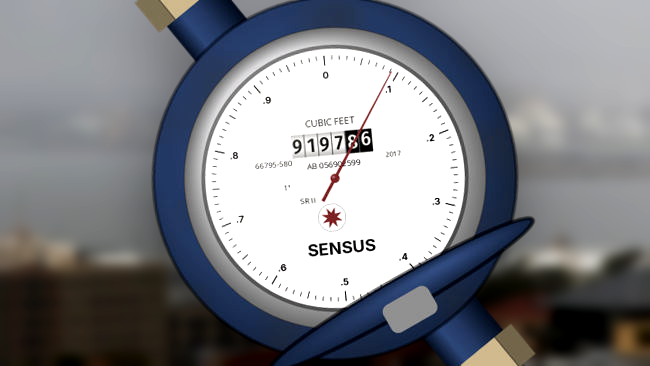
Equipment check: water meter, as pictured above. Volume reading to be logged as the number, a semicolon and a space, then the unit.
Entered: 919786.09; ft³
